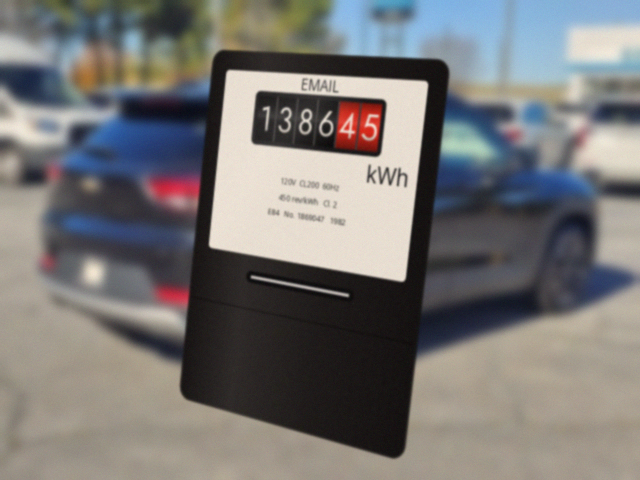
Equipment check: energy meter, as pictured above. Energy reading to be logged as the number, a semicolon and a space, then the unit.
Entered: 1386.45; kWh
